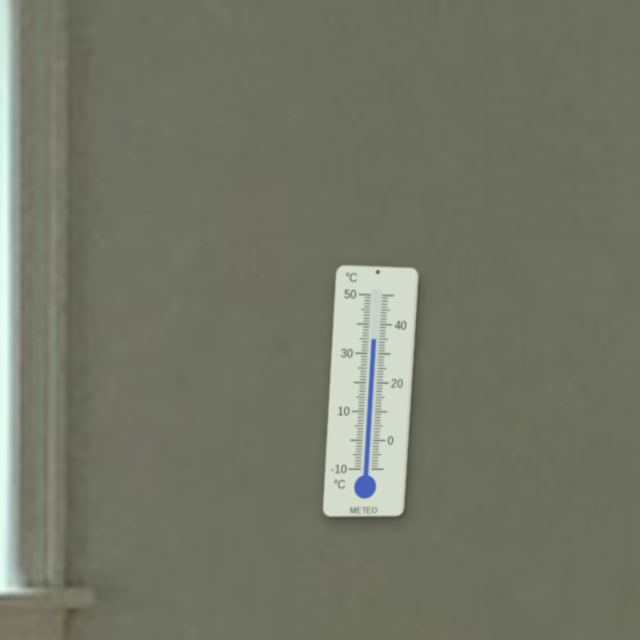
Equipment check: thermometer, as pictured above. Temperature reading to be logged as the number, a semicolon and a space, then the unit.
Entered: 35; °C
